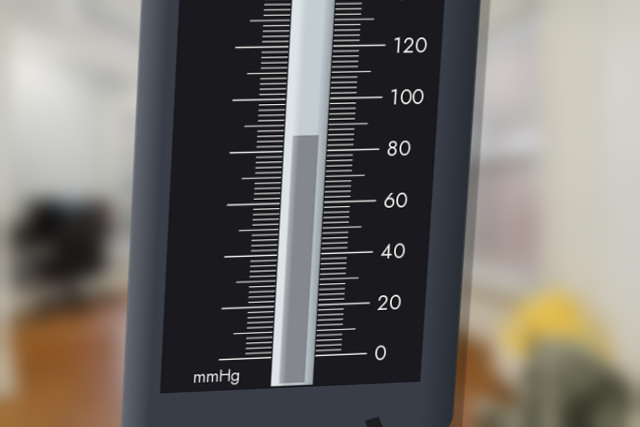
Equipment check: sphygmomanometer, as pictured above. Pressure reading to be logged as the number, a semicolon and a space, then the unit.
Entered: 86; mmHg
